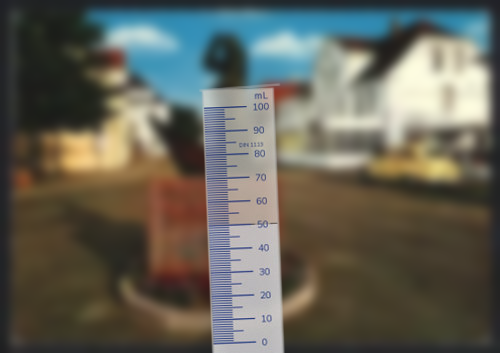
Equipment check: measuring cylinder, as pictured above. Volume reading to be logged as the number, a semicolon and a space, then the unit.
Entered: 50; mL
